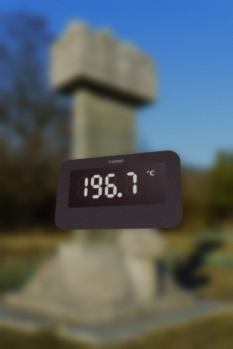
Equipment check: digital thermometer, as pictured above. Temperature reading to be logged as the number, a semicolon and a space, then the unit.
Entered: 196.7; °C
